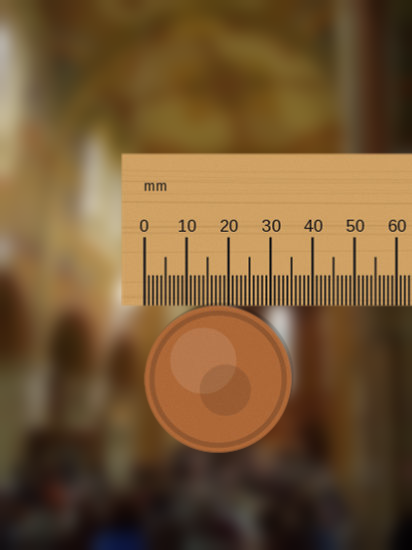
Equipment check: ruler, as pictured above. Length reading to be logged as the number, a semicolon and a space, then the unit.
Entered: 35; mm
